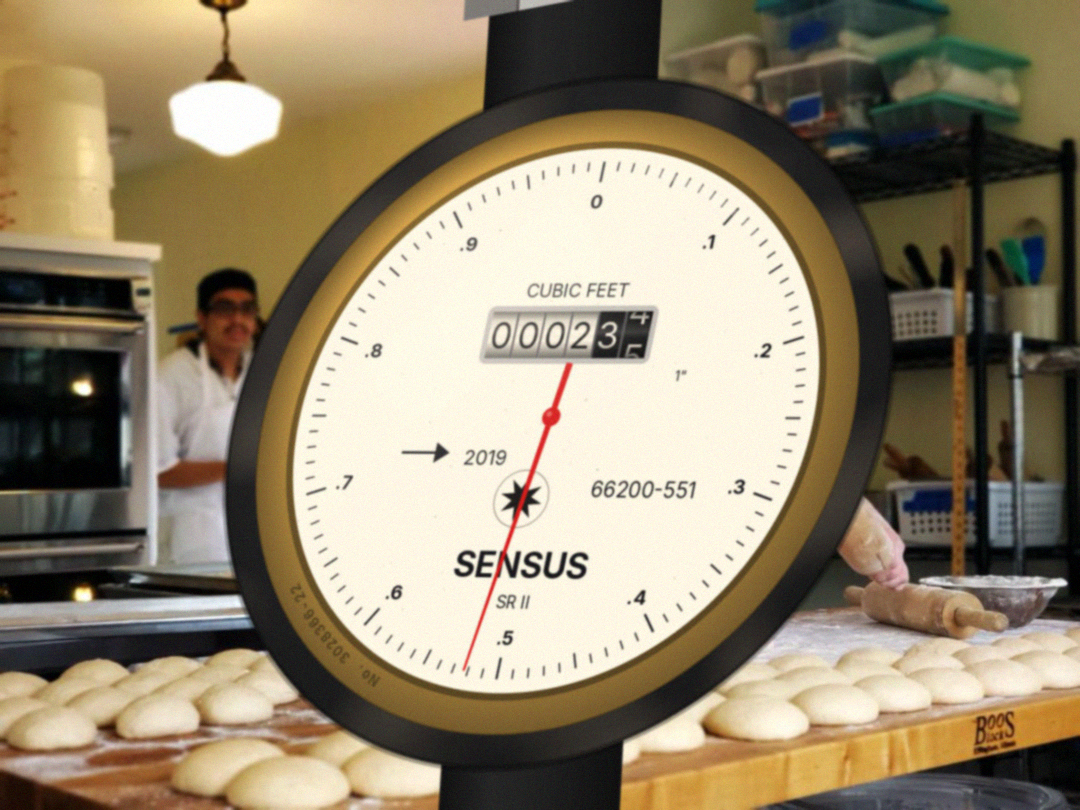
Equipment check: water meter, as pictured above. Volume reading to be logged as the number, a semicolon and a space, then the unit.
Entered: 234.52; ft³
